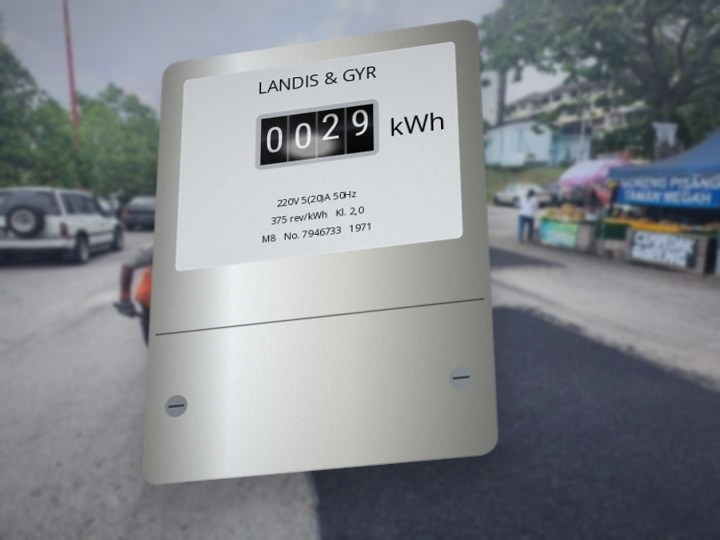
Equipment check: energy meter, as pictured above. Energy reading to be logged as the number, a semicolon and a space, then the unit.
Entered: 29; kWh
